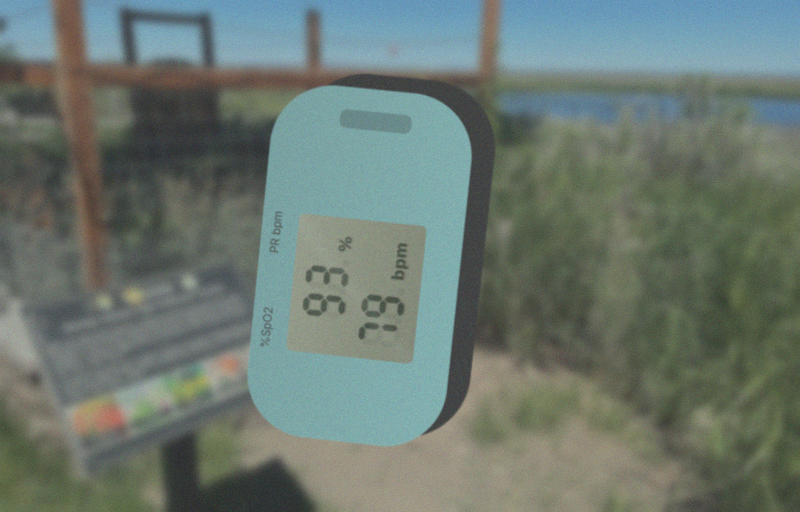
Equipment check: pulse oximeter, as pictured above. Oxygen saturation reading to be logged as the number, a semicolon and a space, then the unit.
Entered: 93; %
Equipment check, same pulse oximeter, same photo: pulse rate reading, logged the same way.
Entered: 79; bpm
